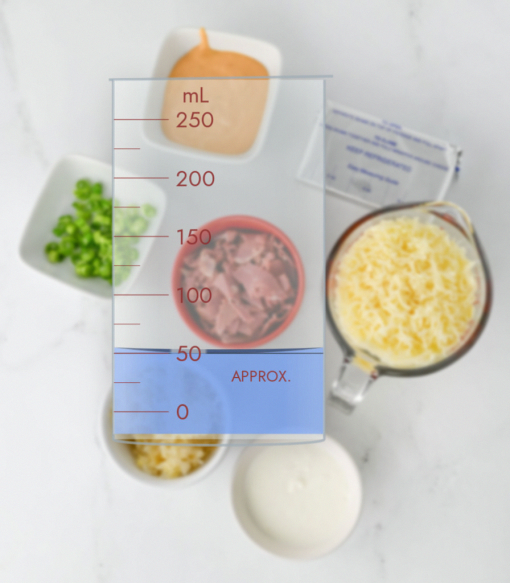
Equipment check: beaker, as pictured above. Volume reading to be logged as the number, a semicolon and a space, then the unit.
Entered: 50; mL
